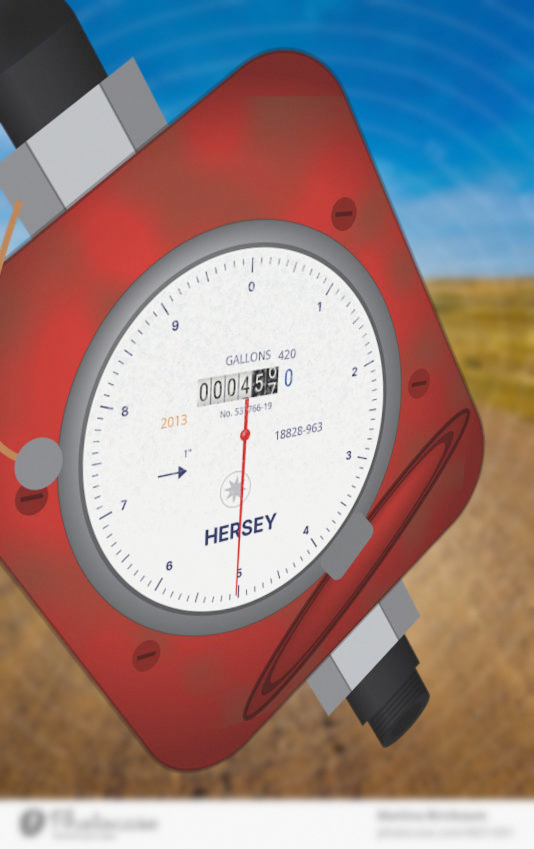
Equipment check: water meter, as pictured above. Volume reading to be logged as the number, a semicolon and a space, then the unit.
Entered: 4565.0; gal
